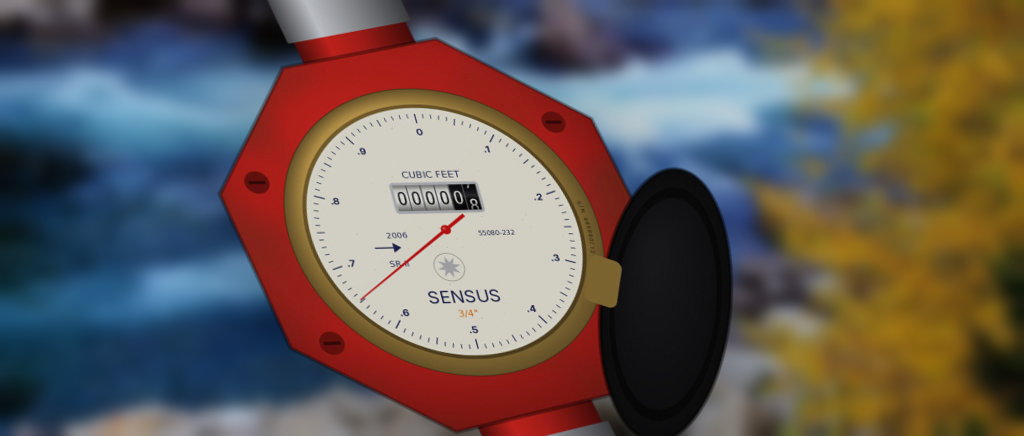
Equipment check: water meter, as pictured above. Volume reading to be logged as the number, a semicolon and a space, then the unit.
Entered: 7.65; ft³
